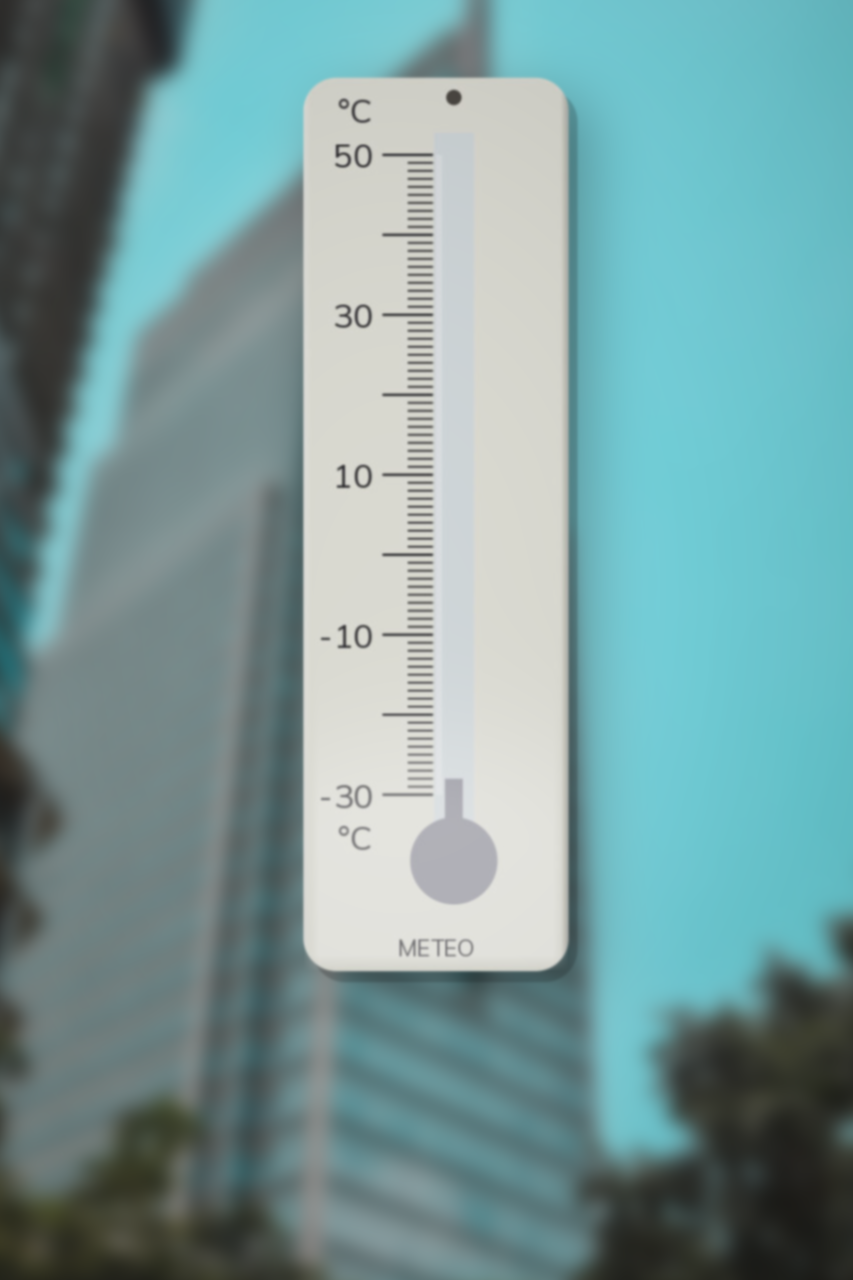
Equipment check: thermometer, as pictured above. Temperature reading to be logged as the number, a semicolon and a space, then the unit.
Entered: -28; °C
